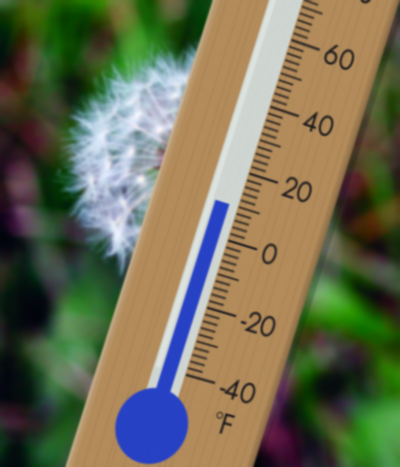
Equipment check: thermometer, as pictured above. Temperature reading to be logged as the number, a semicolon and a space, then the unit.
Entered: 10; °F
